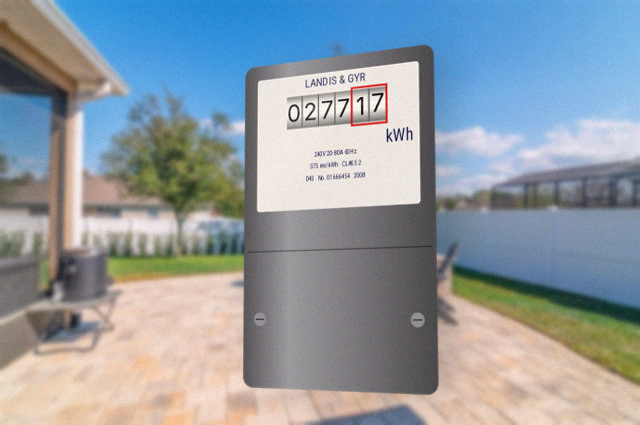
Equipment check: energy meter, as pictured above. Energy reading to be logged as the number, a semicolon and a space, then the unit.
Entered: 277.17; kWh
